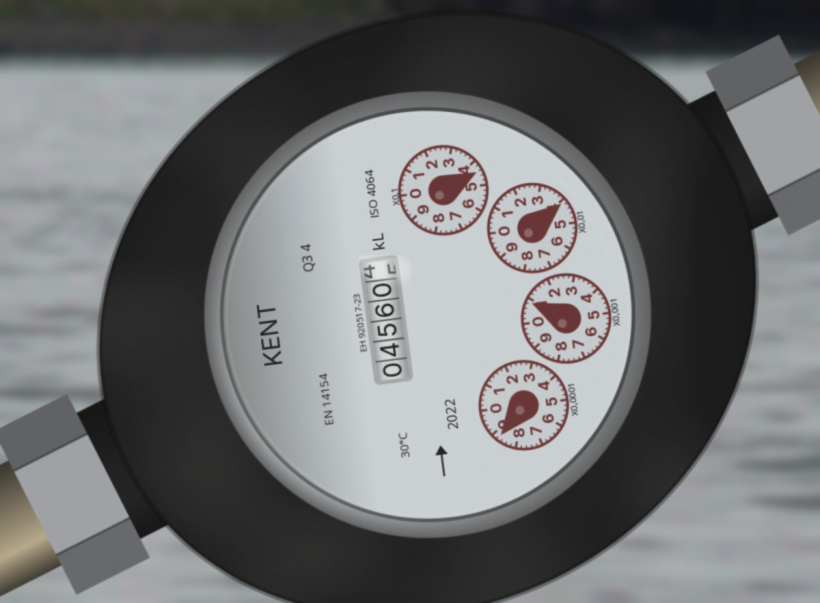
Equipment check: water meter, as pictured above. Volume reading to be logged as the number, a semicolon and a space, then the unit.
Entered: 45604.4408; kL
